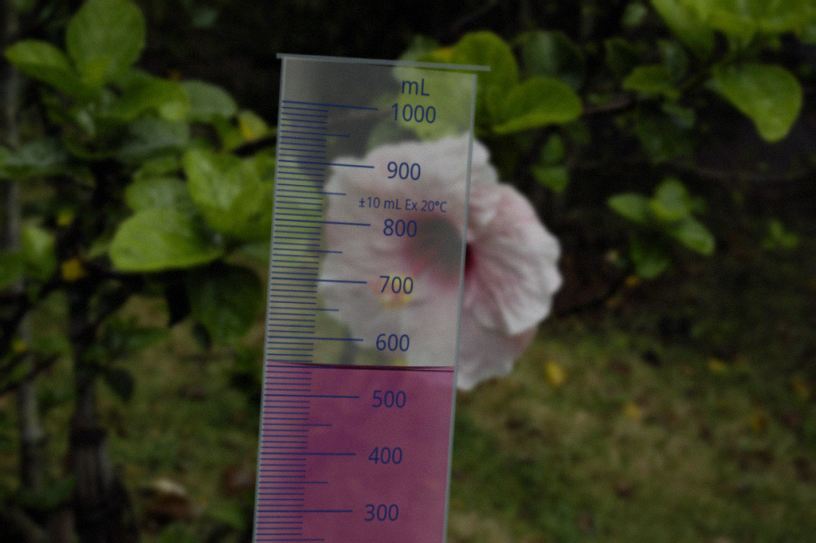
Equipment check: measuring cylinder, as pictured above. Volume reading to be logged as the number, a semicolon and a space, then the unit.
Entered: 550; mL
